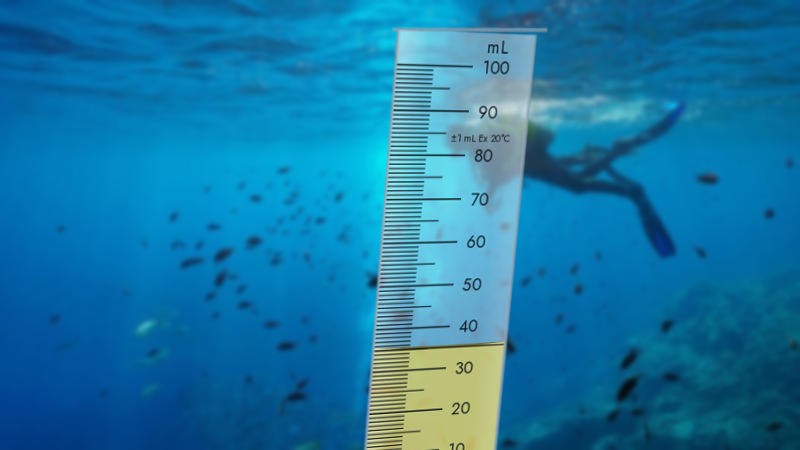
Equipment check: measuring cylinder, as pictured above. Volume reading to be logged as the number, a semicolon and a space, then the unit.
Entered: 35; mL
